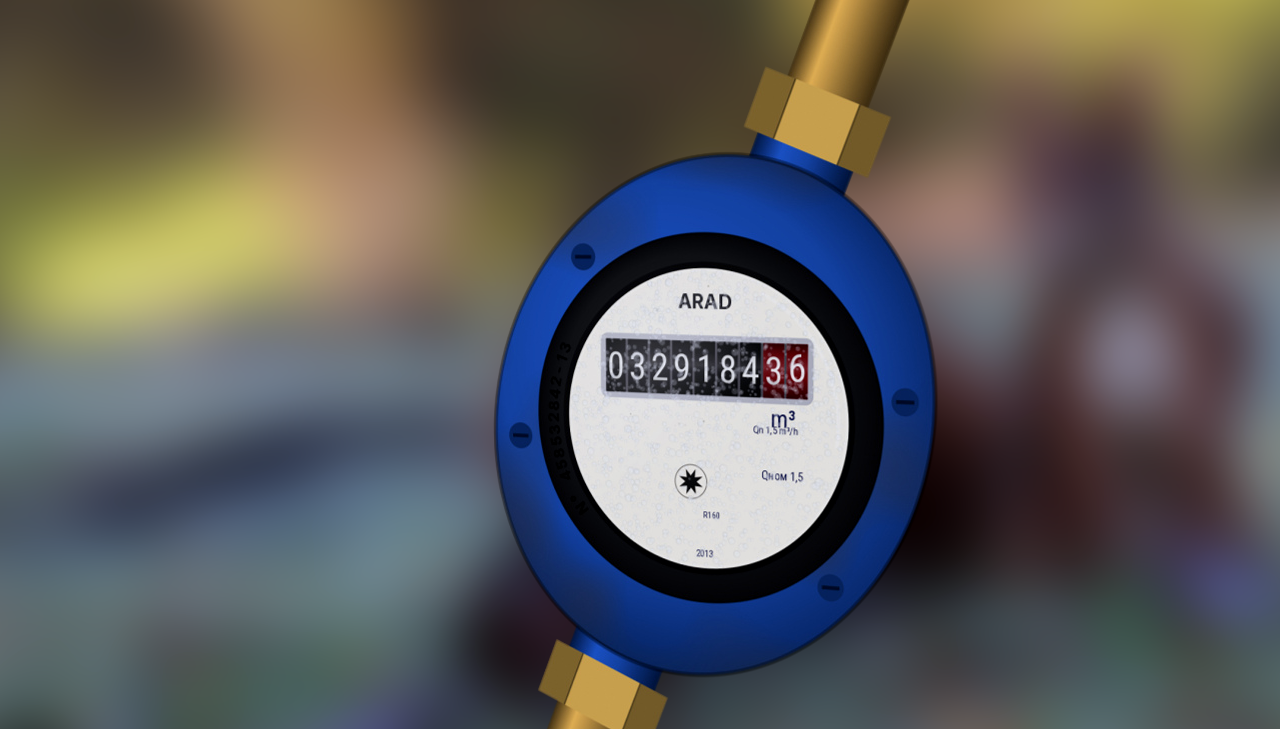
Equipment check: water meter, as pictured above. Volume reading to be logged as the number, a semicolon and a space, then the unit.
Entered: 329184.36; m³
